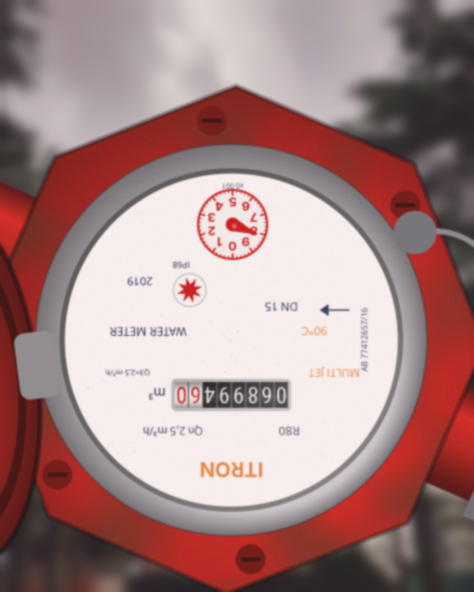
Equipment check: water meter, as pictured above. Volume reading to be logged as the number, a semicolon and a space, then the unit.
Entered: 68994.608; m³
